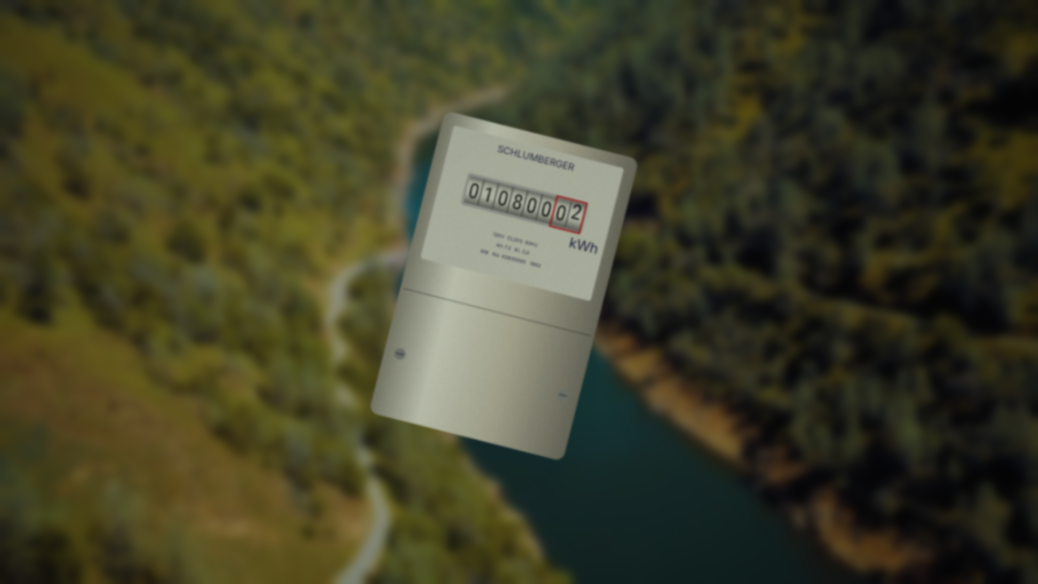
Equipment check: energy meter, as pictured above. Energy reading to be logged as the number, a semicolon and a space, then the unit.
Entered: 10800.02; kWh
